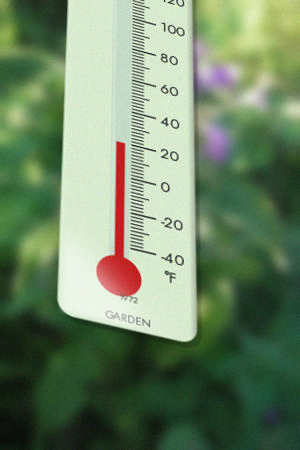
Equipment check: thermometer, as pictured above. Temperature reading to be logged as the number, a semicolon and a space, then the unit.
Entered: 20; °F
